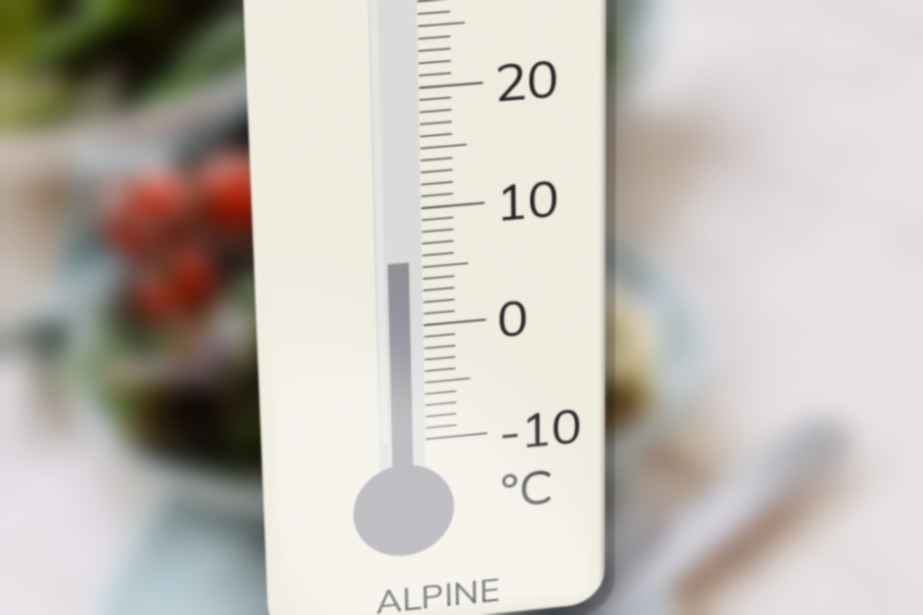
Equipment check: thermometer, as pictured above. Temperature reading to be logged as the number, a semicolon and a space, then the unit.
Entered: 5.5; °C
